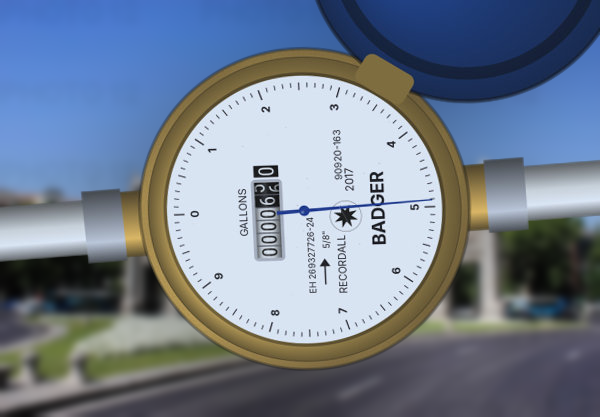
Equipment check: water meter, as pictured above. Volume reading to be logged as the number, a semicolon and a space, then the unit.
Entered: 654.9; gal
